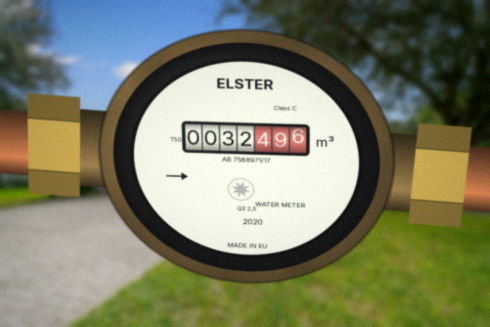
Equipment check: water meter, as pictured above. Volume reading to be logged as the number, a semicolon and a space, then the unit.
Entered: 32.496; m³
